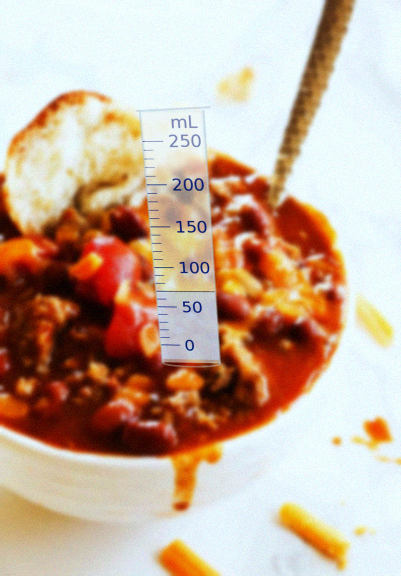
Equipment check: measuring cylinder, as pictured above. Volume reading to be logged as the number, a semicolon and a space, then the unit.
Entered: 70; mL
